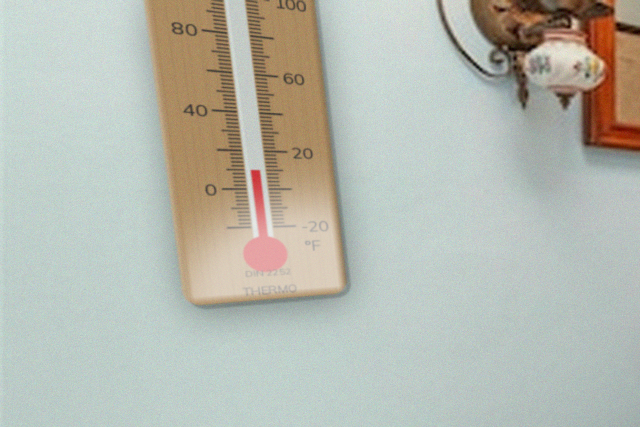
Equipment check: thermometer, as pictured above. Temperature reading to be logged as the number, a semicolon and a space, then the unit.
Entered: 10; °F
